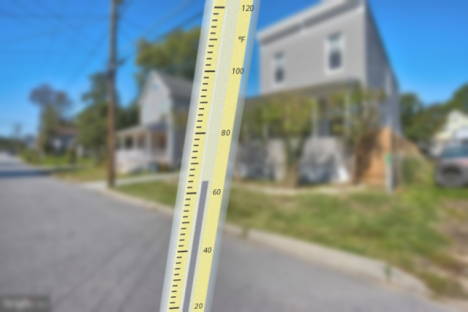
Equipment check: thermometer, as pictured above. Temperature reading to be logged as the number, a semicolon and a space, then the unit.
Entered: 64; °F
